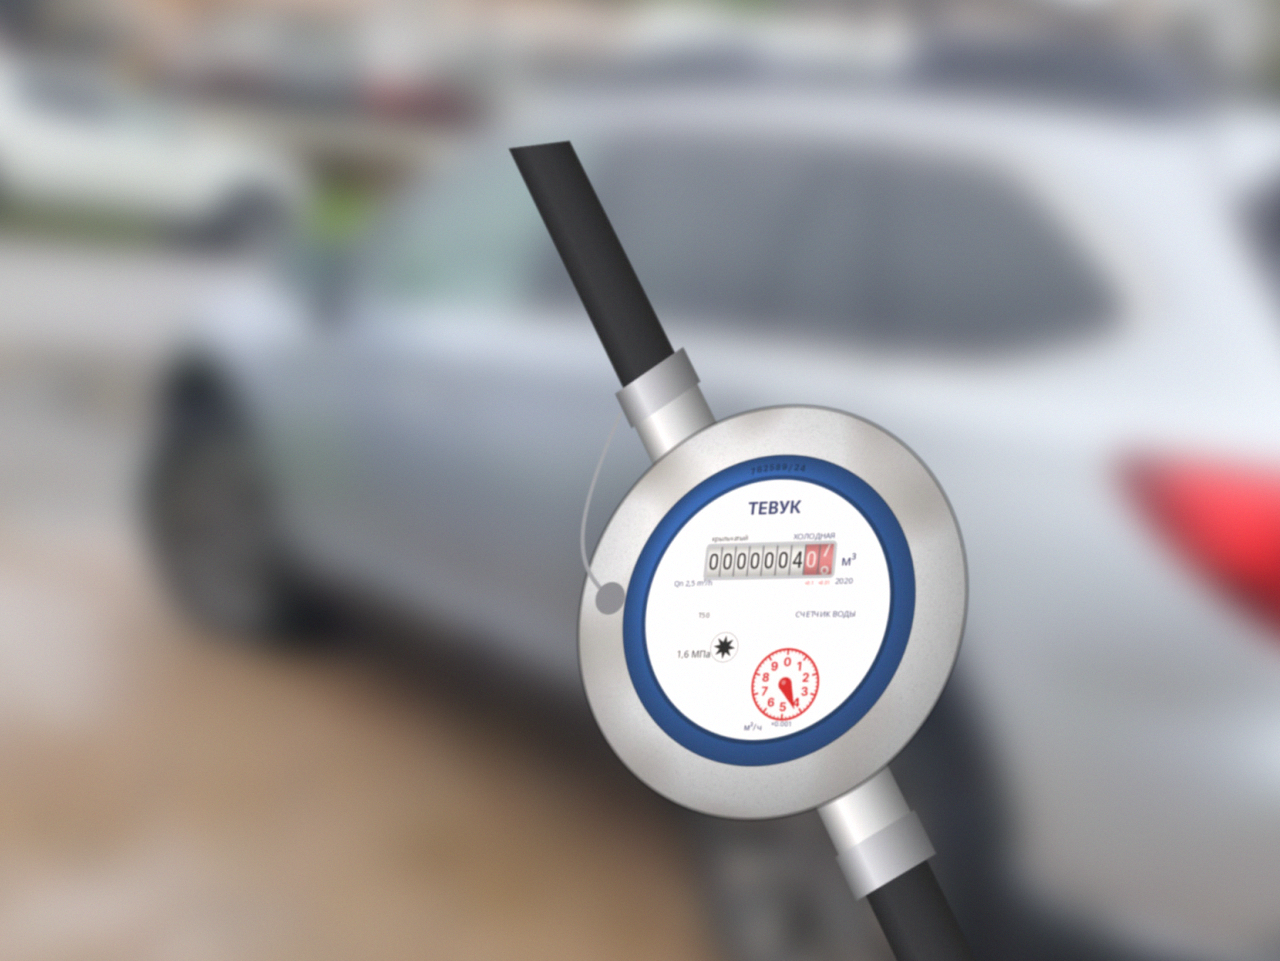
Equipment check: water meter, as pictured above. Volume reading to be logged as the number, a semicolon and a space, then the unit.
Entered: 4.074; m³
